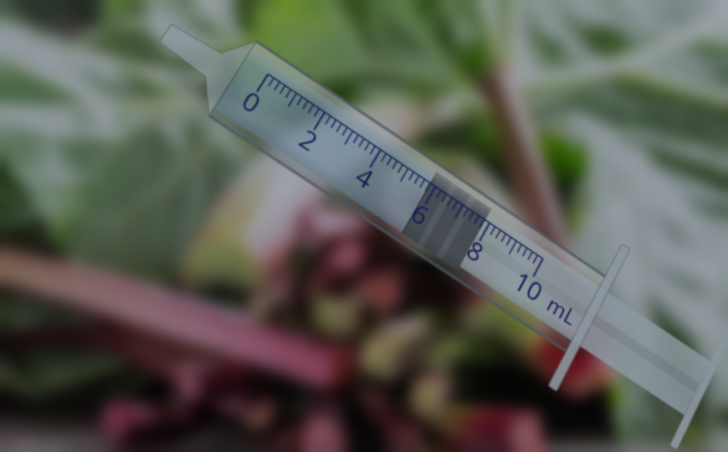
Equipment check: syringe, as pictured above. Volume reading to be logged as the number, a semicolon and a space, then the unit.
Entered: 5.8; mL
